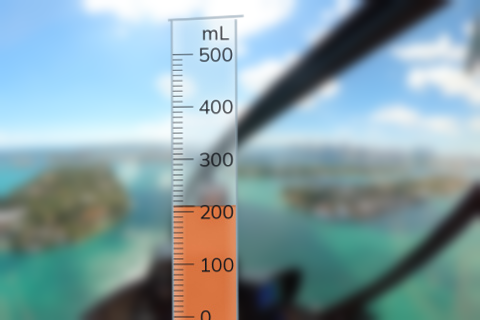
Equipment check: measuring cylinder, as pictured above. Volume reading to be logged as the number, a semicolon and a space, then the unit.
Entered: 210; mL
